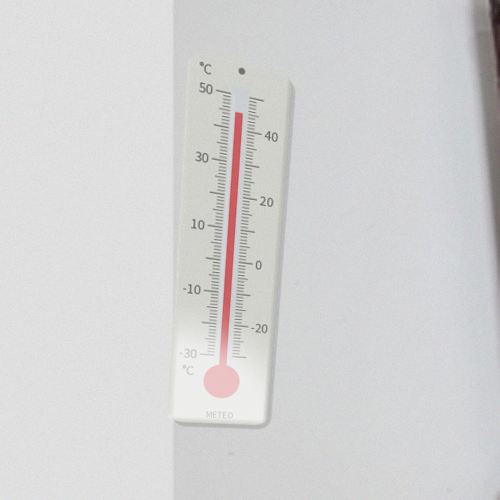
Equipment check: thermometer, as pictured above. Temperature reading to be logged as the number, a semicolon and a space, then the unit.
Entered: 45; °C
